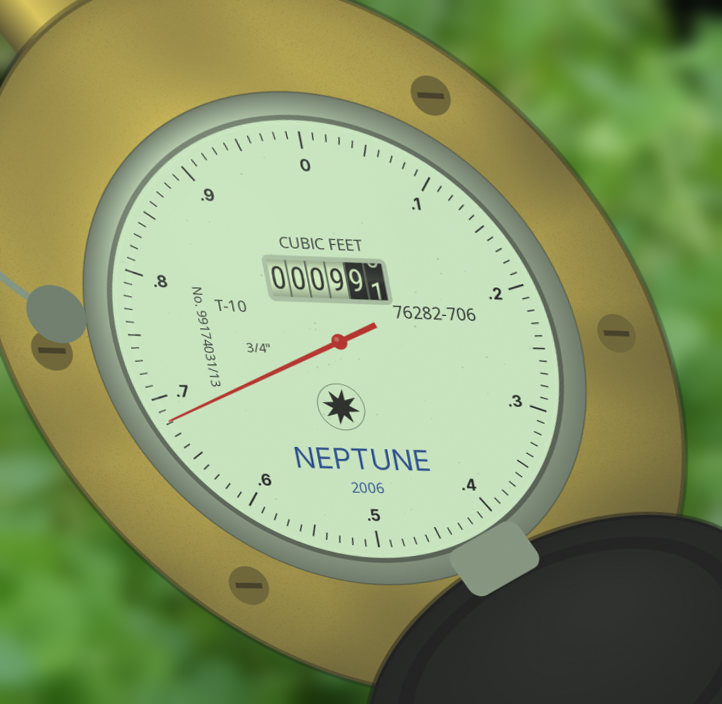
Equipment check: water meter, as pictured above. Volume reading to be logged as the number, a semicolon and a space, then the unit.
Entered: 990.68; ft³
